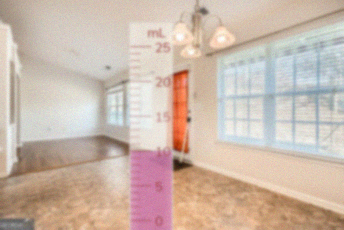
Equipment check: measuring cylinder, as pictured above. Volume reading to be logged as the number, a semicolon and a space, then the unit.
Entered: 10; mL
